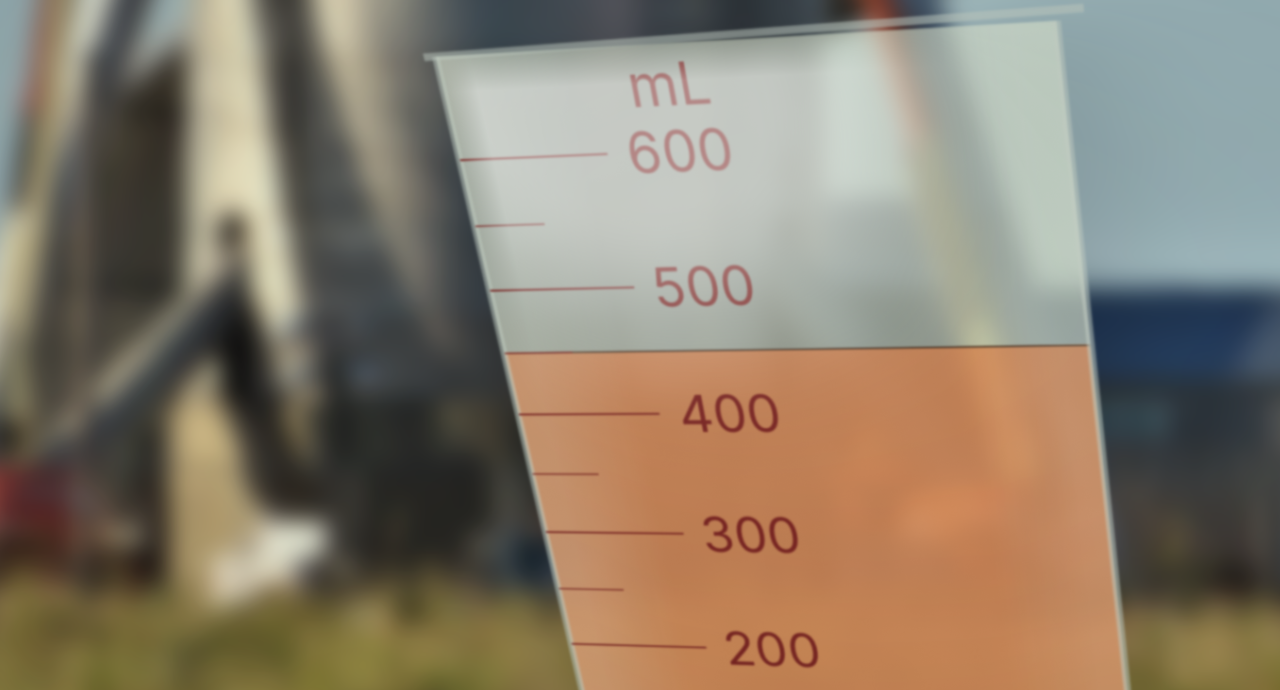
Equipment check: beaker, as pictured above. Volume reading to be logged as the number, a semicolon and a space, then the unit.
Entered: 450; mL
